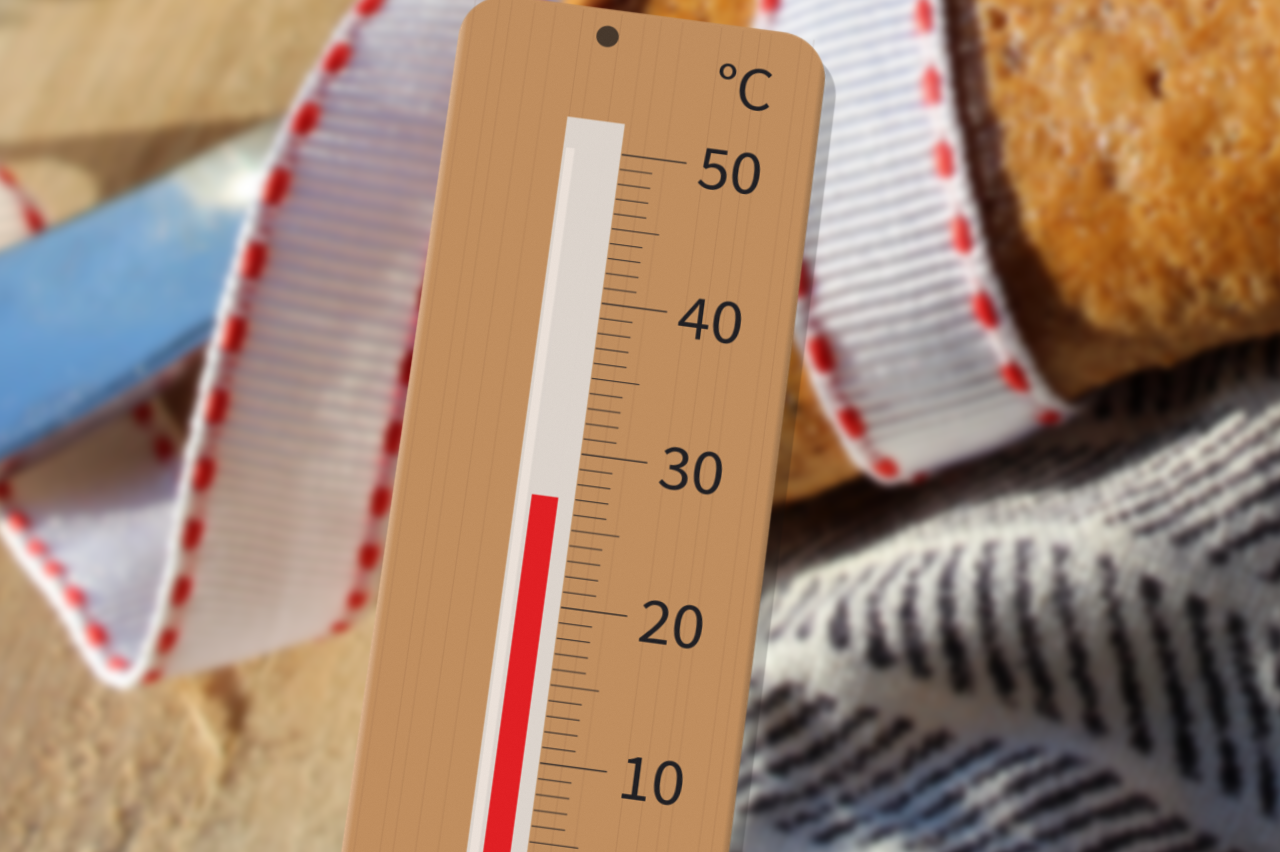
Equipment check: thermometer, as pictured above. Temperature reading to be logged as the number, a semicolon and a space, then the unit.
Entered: 27; °C
